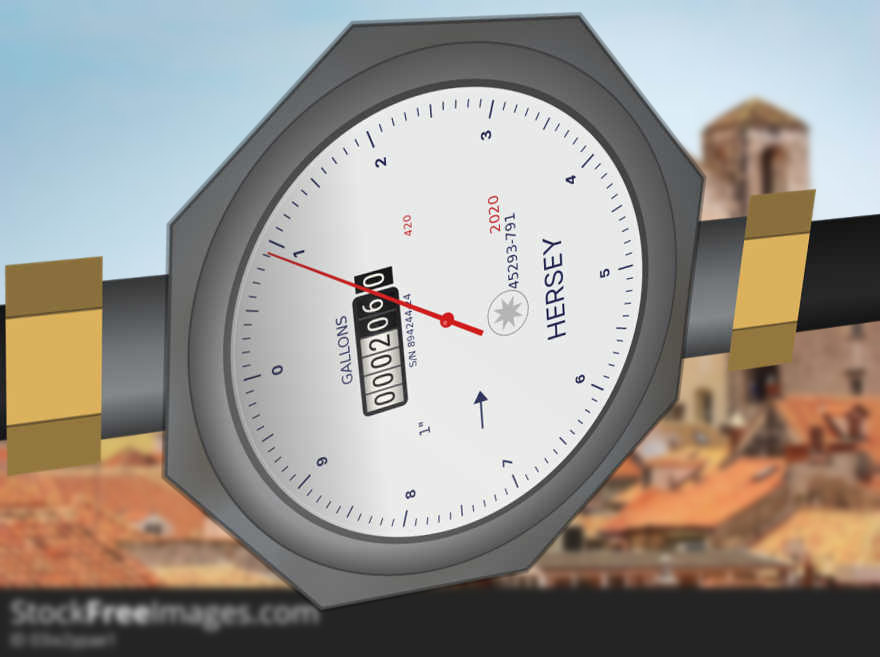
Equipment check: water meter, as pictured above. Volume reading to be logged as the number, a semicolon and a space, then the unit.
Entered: 2060.9; gal
